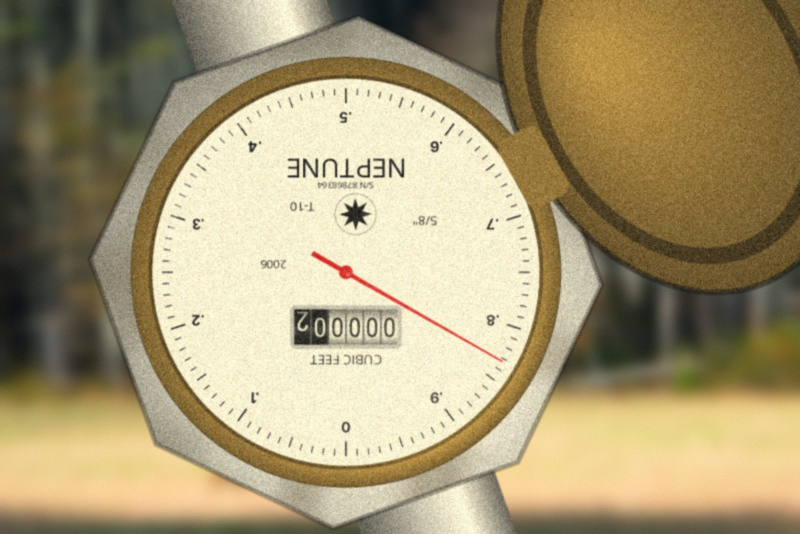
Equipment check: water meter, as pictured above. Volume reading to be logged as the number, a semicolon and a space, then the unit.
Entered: 1.83; ft³
